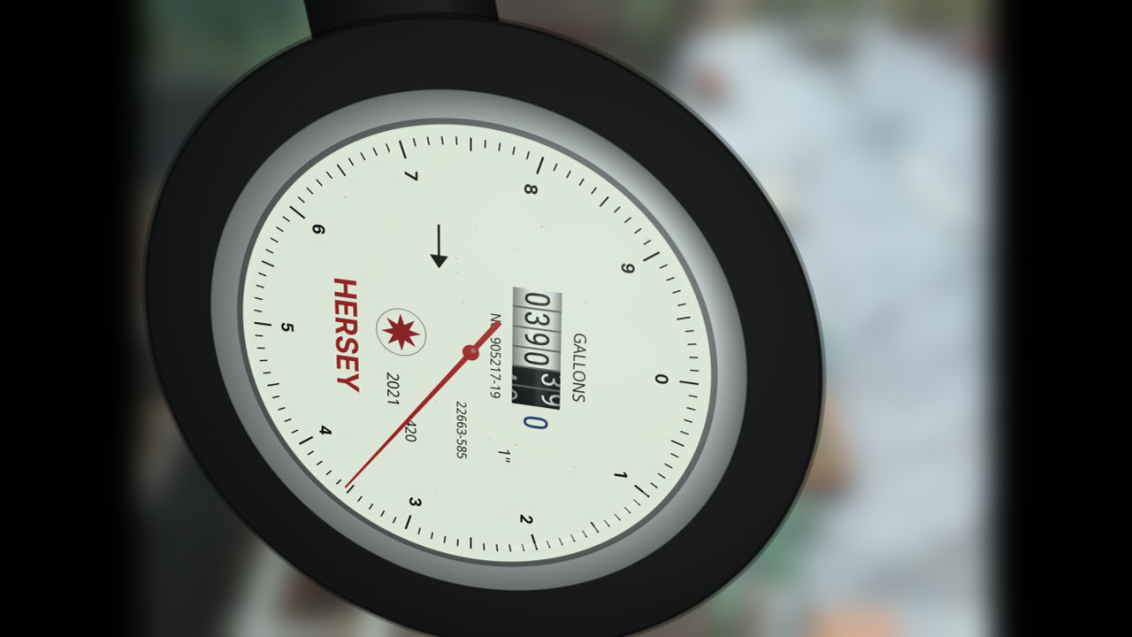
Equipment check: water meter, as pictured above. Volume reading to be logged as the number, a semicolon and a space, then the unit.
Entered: 390393.5; gal
